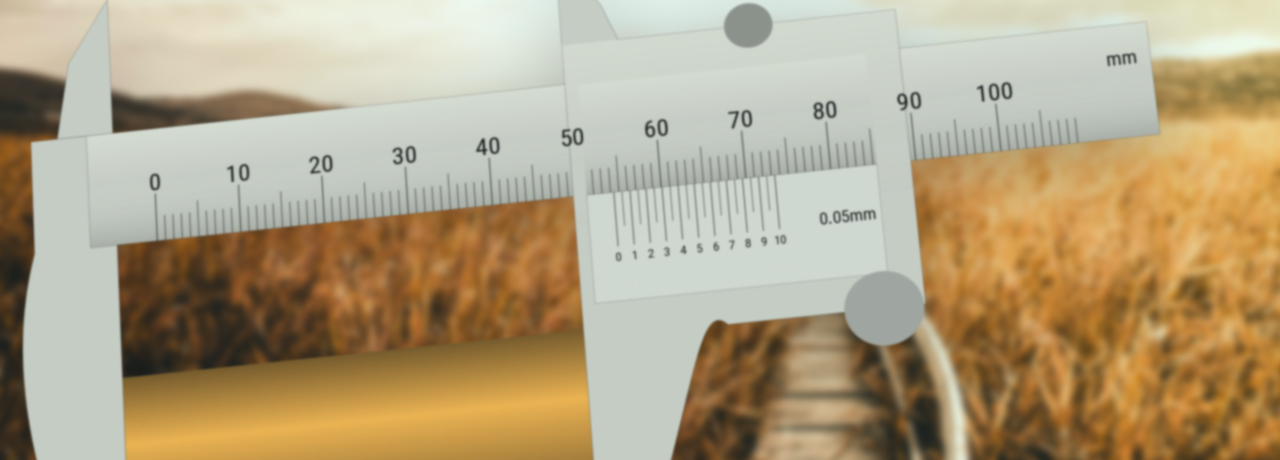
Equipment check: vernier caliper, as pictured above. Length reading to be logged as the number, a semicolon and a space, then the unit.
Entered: 54.4; mm
